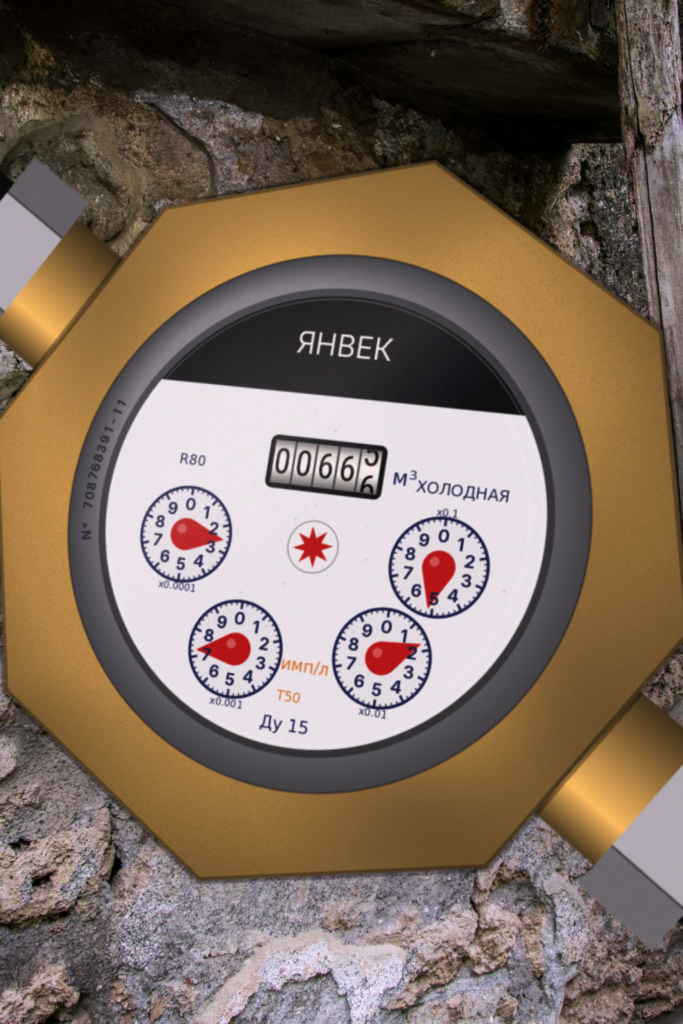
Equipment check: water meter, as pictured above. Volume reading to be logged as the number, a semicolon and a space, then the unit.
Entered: 665.5172; m³
